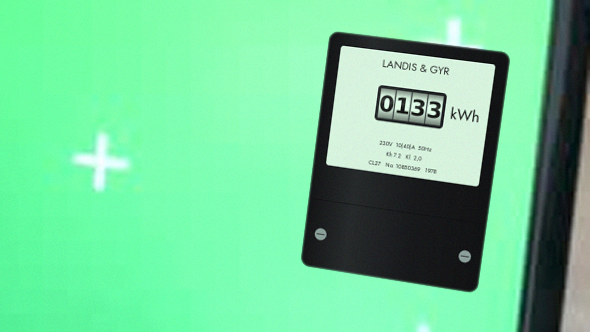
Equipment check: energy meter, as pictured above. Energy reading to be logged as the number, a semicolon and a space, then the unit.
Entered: 133; kWh
